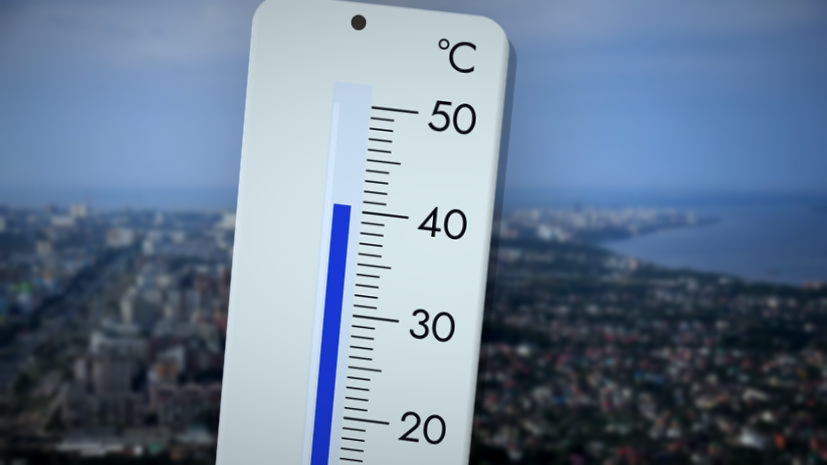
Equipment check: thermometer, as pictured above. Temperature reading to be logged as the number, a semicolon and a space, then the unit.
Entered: 40.5; °C
